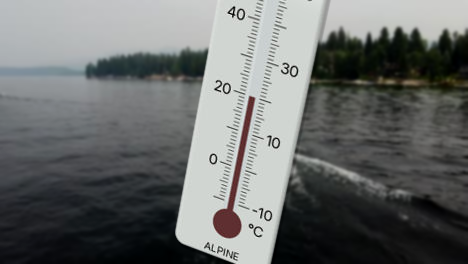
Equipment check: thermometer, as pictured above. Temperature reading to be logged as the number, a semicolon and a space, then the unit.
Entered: 20; °C
